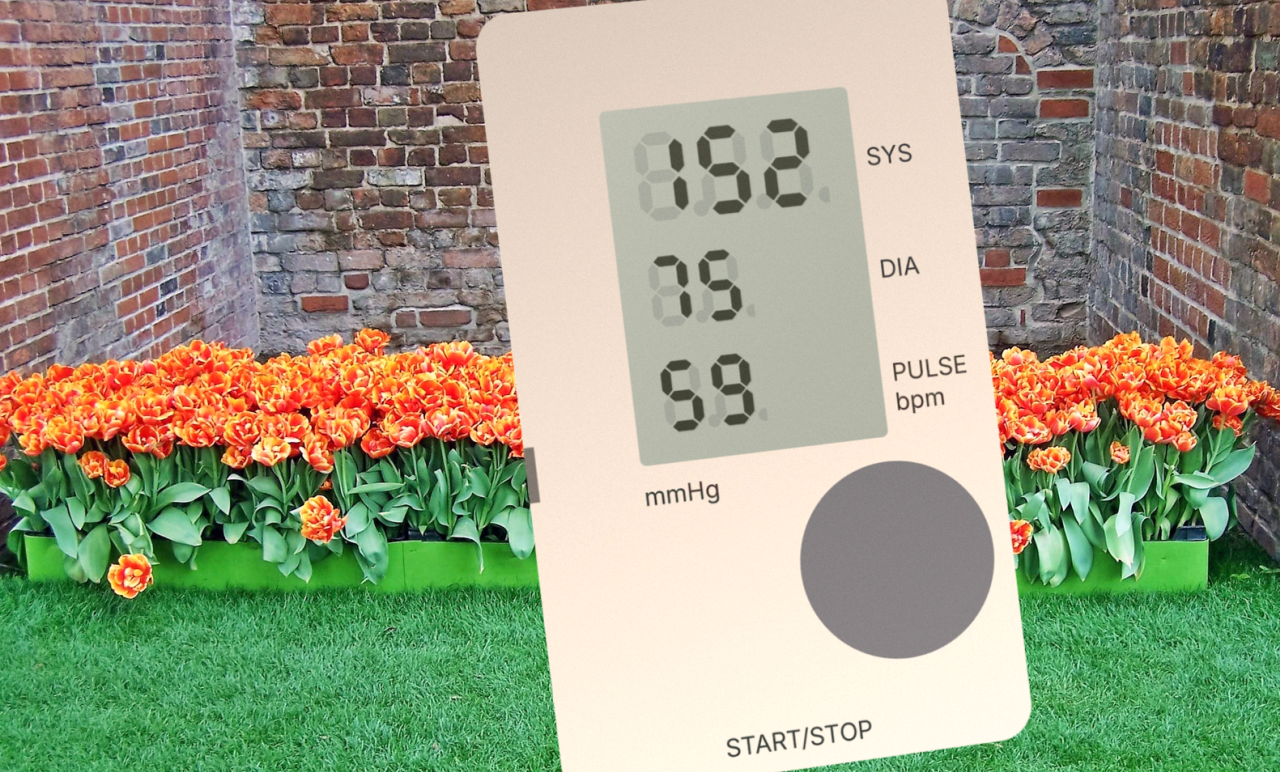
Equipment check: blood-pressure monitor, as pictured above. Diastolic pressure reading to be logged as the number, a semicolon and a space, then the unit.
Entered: 75; mmHg
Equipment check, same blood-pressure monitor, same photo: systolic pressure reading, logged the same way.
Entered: 152; mmHg
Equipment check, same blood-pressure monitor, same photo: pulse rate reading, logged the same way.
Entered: 59; bpm
